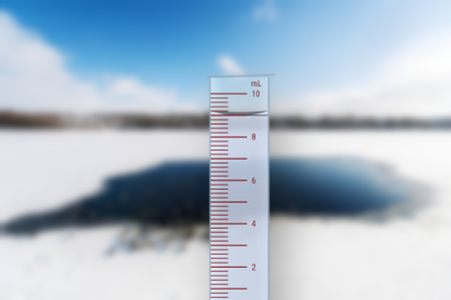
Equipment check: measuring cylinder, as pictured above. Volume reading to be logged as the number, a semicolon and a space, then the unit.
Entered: 9; mL
